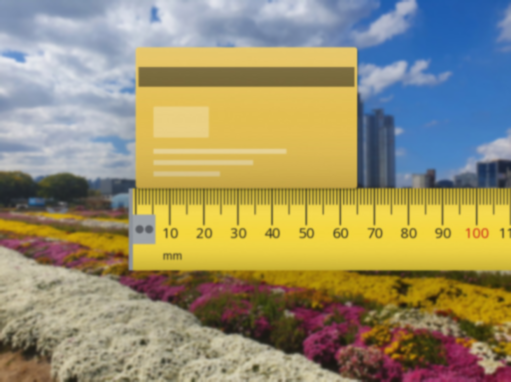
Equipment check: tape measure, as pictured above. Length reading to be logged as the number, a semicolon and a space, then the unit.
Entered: 65; mm
